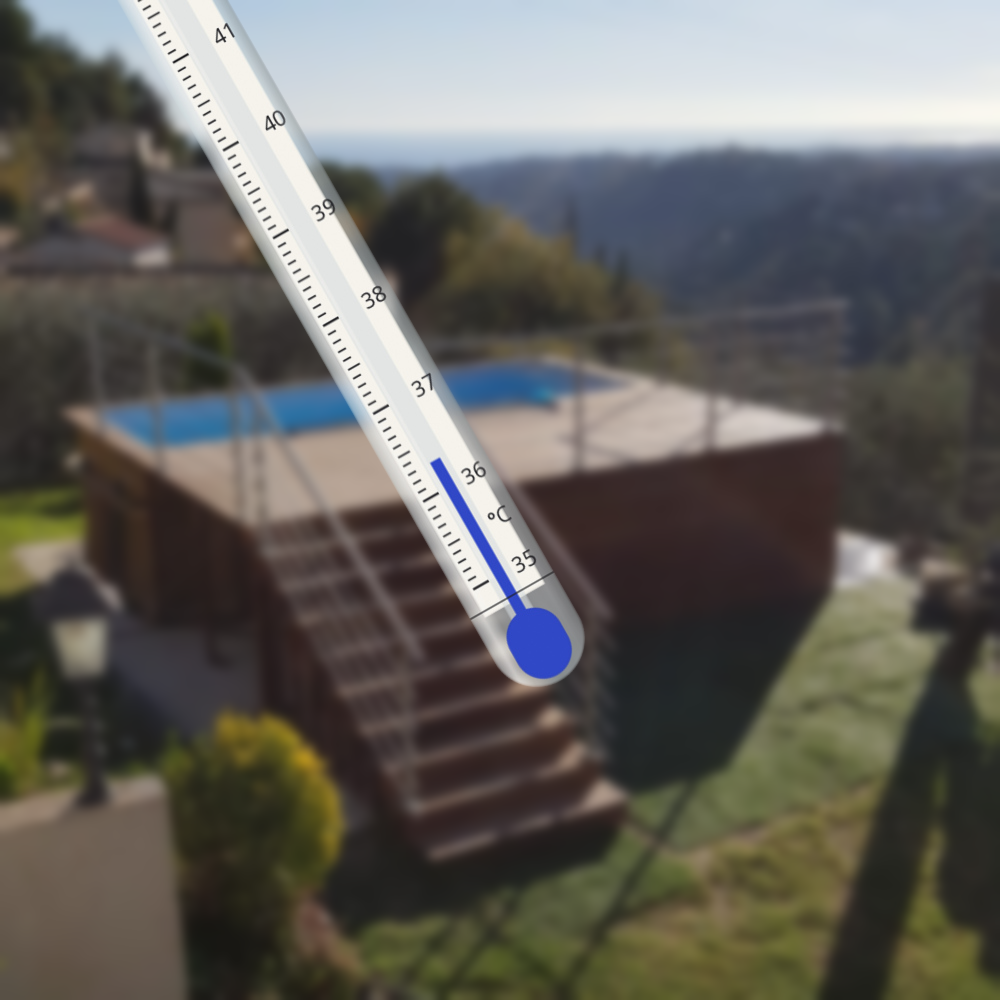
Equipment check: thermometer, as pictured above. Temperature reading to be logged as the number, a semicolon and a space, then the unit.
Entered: 36.3; °C
